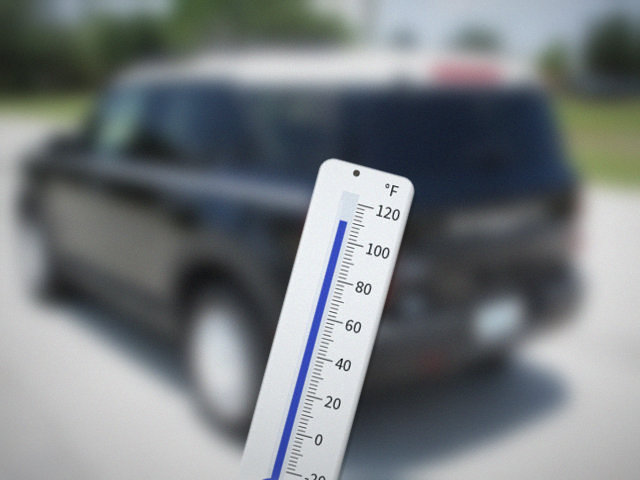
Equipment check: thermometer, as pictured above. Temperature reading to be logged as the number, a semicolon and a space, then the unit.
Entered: 110; °F
